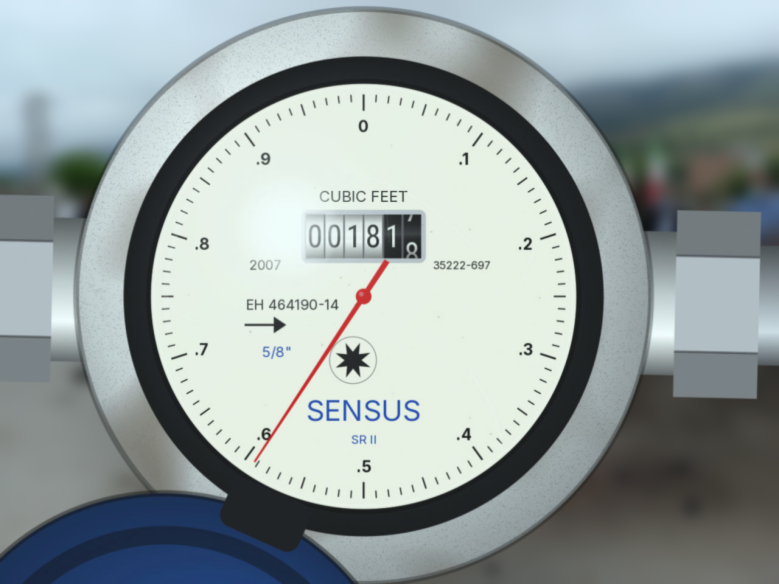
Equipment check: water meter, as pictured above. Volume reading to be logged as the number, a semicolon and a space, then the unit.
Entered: 1817.59; ft³
